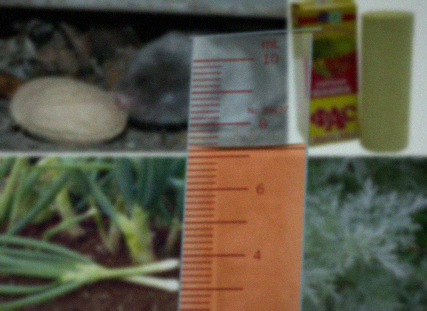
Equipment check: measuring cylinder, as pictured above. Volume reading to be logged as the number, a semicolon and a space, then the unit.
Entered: 7.2; mL
